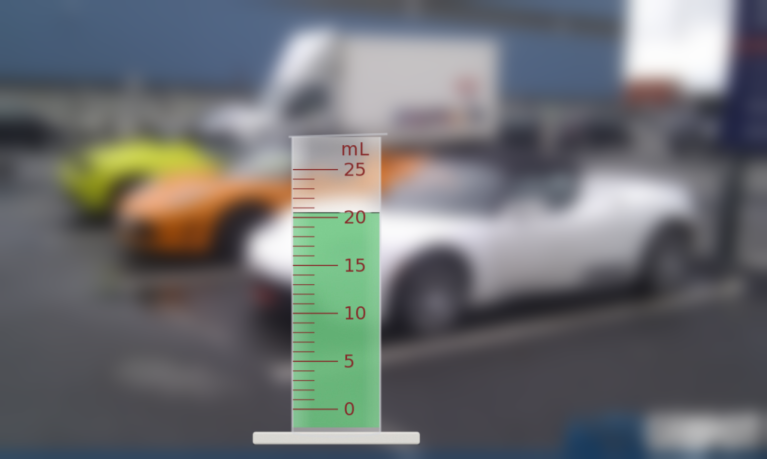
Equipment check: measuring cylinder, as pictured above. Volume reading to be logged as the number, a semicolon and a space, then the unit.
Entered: 20.5; mL
